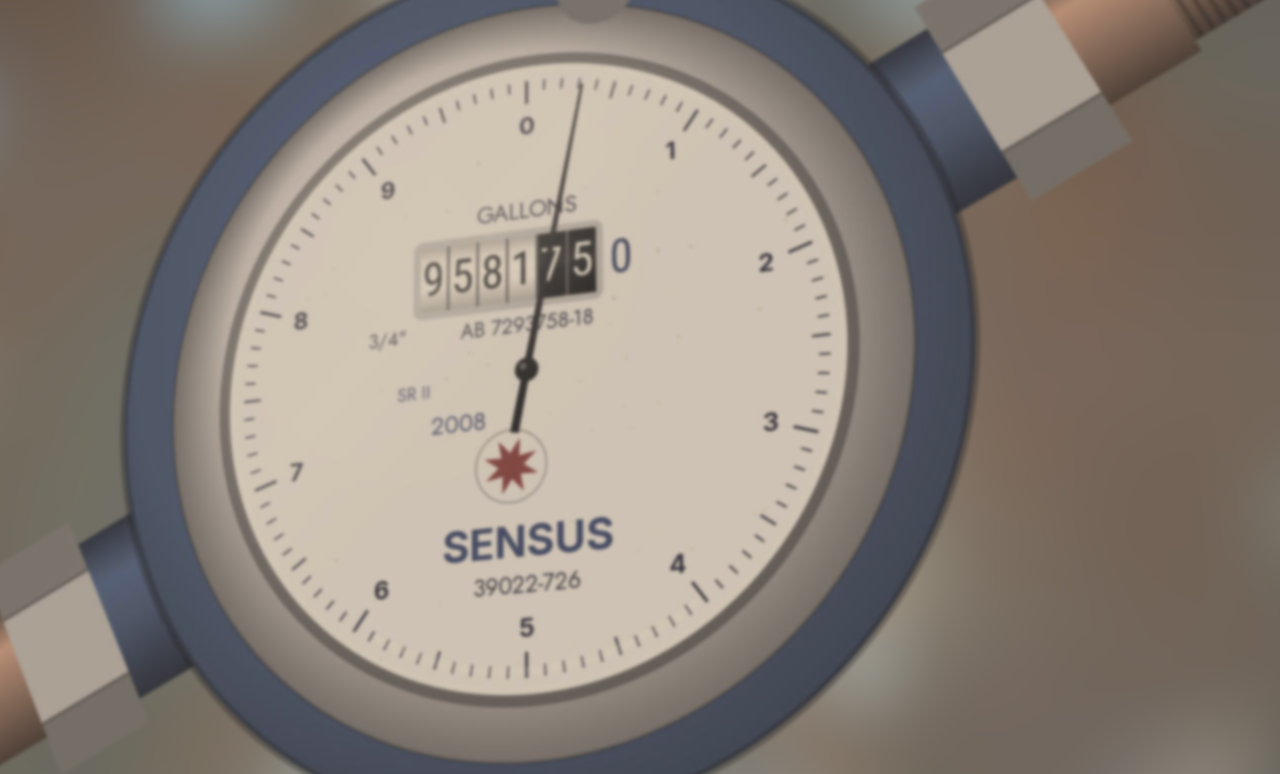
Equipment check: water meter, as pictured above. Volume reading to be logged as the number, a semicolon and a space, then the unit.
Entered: 9581750.3; gal
